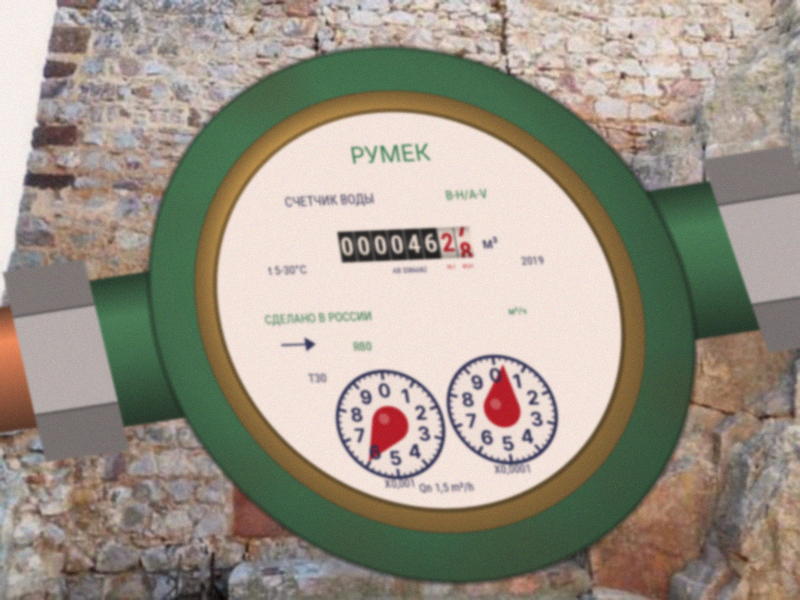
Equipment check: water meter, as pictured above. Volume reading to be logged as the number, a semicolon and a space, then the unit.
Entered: 46.2760; m³
